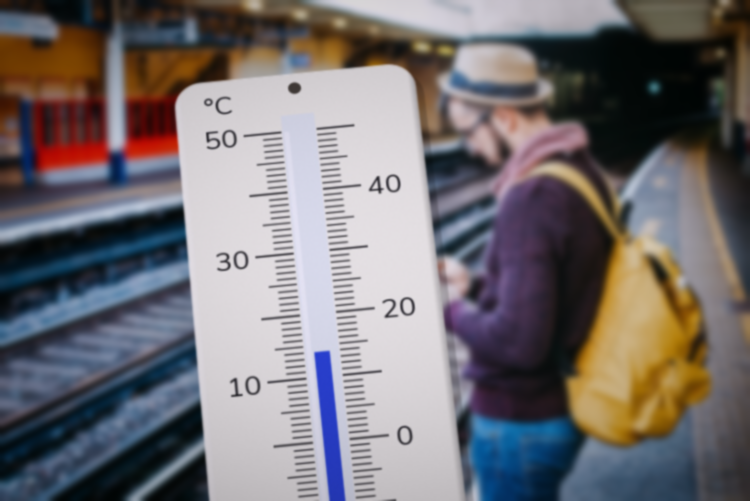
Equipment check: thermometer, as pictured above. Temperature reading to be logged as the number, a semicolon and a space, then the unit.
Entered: 14; °C
